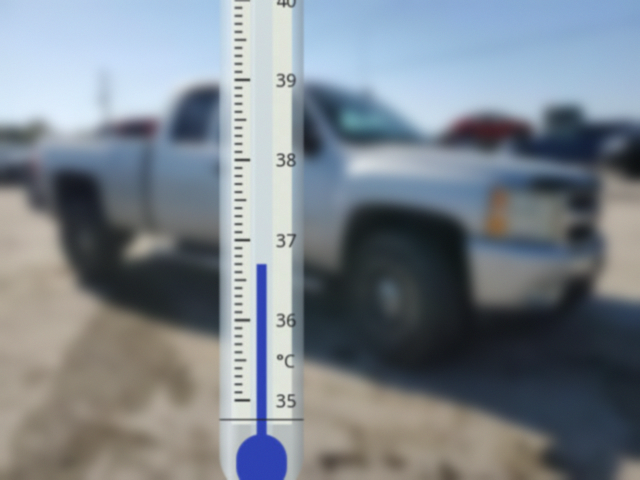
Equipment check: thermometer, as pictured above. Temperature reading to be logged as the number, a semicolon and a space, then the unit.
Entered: 36.7; °C
